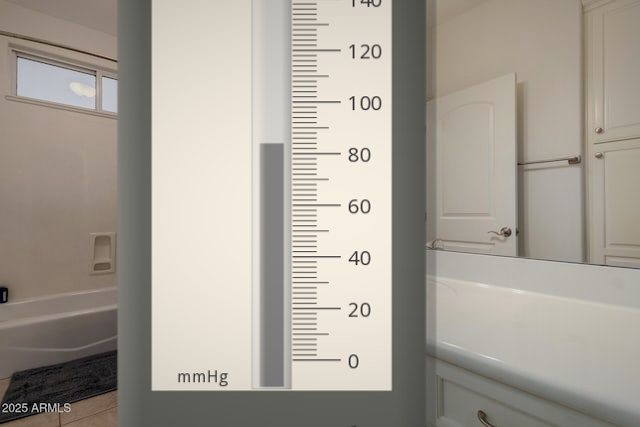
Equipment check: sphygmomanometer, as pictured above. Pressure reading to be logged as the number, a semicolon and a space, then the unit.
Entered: 84; mmHg
